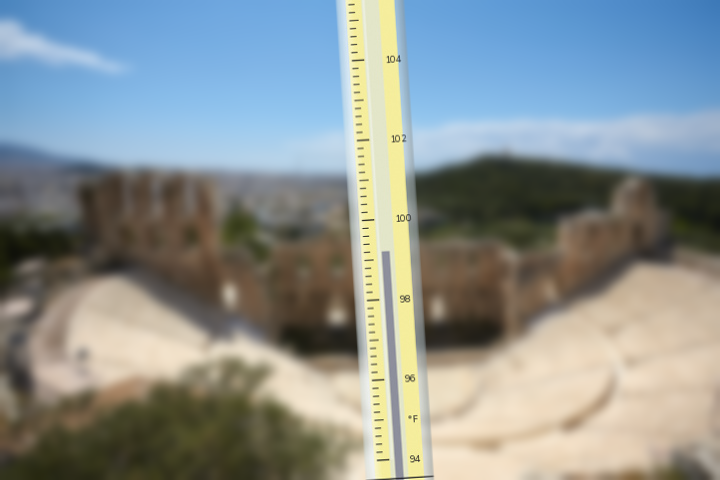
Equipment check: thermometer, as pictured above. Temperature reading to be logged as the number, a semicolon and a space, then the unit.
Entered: 99.2; °F
